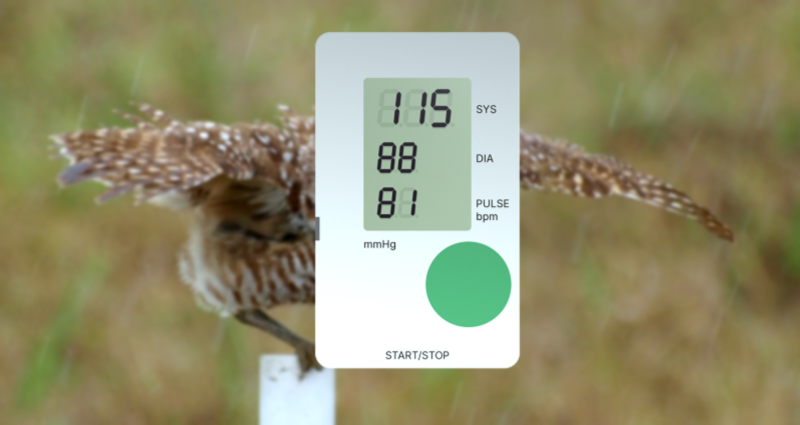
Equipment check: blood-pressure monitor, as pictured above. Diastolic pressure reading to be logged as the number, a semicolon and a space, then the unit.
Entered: 88; mmHg
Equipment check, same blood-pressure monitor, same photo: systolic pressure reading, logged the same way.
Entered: 115; mmHg
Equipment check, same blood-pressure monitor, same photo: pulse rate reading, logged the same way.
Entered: 81; bpm
